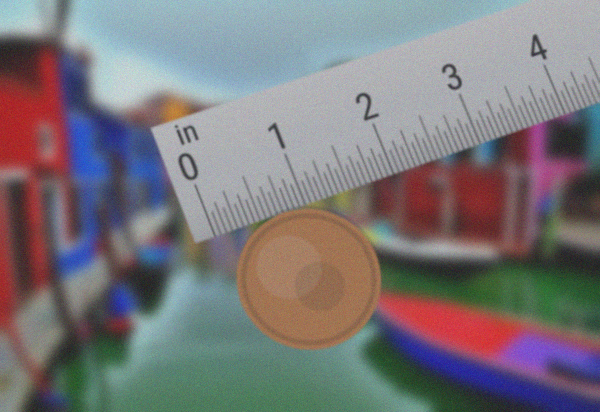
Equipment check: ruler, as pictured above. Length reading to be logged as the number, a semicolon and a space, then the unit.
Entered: 1.5; in
